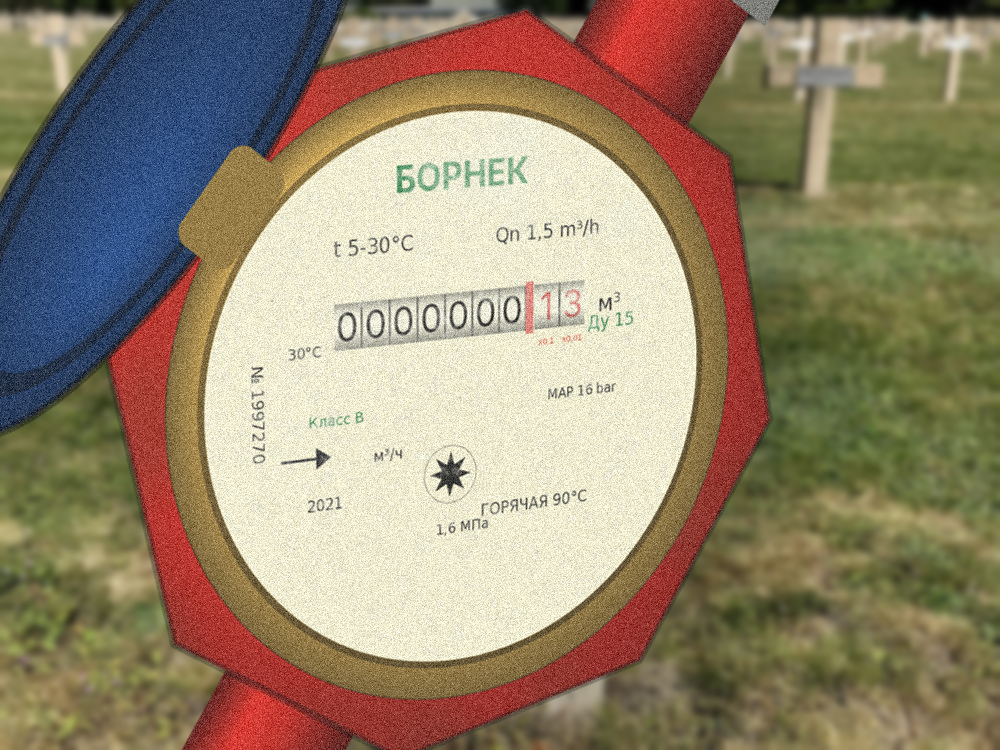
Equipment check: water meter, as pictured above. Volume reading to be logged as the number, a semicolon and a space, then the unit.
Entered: 0.13; m³
